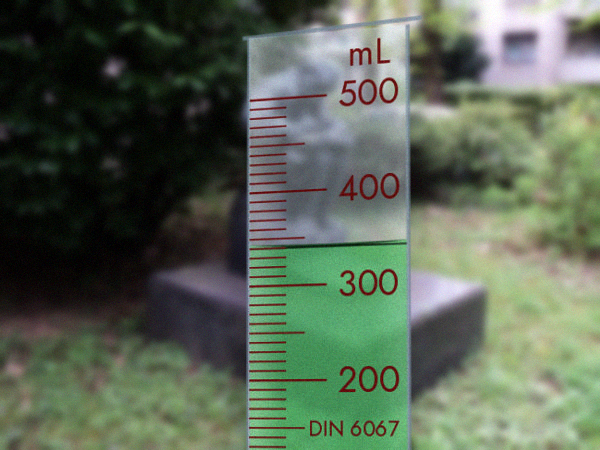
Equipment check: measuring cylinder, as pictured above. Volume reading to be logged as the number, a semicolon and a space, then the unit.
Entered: 340; mL
